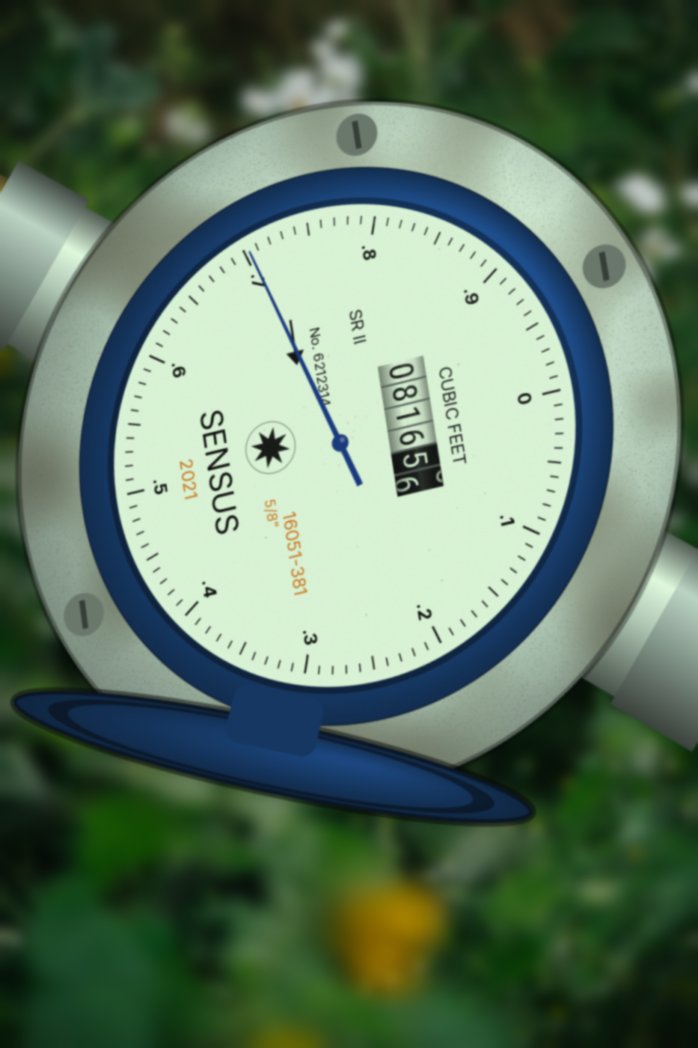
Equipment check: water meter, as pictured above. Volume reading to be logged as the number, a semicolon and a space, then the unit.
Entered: 81655.70; ft³
